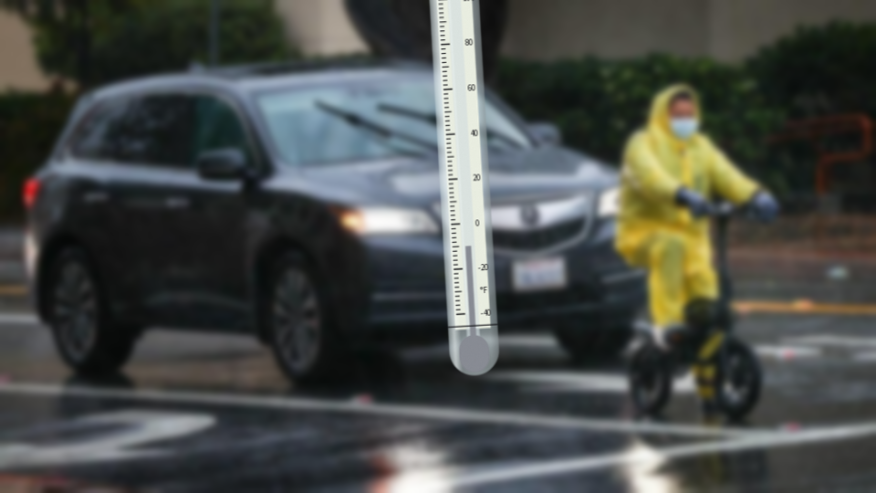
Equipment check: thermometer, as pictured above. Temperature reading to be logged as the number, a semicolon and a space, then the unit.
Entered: -10; °F
